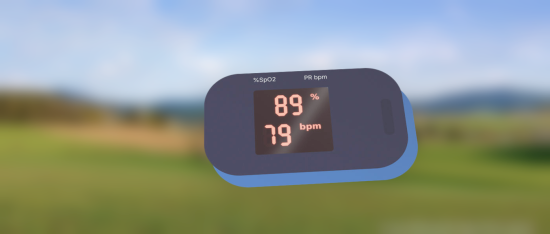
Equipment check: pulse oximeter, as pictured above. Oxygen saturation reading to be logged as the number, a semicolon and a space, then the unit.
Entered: 89; %
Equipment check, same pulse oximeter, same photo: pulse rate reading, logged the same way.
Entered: 79; bpm
